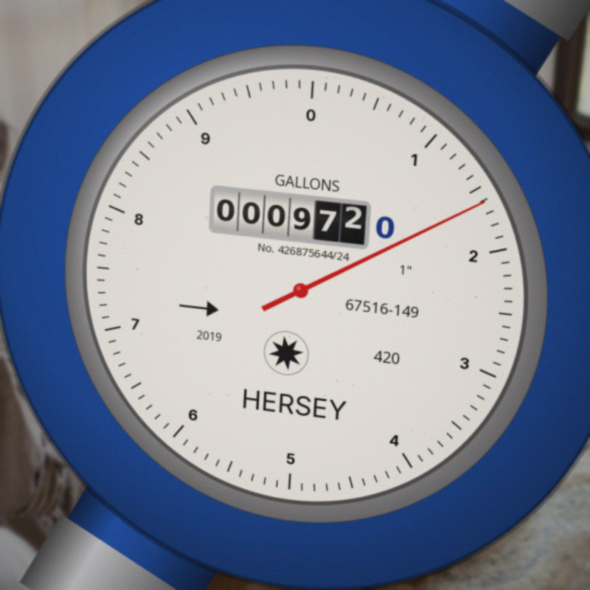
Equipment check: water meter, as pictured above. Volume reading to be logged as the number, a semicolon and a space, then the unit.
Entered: 9721.6; gal
